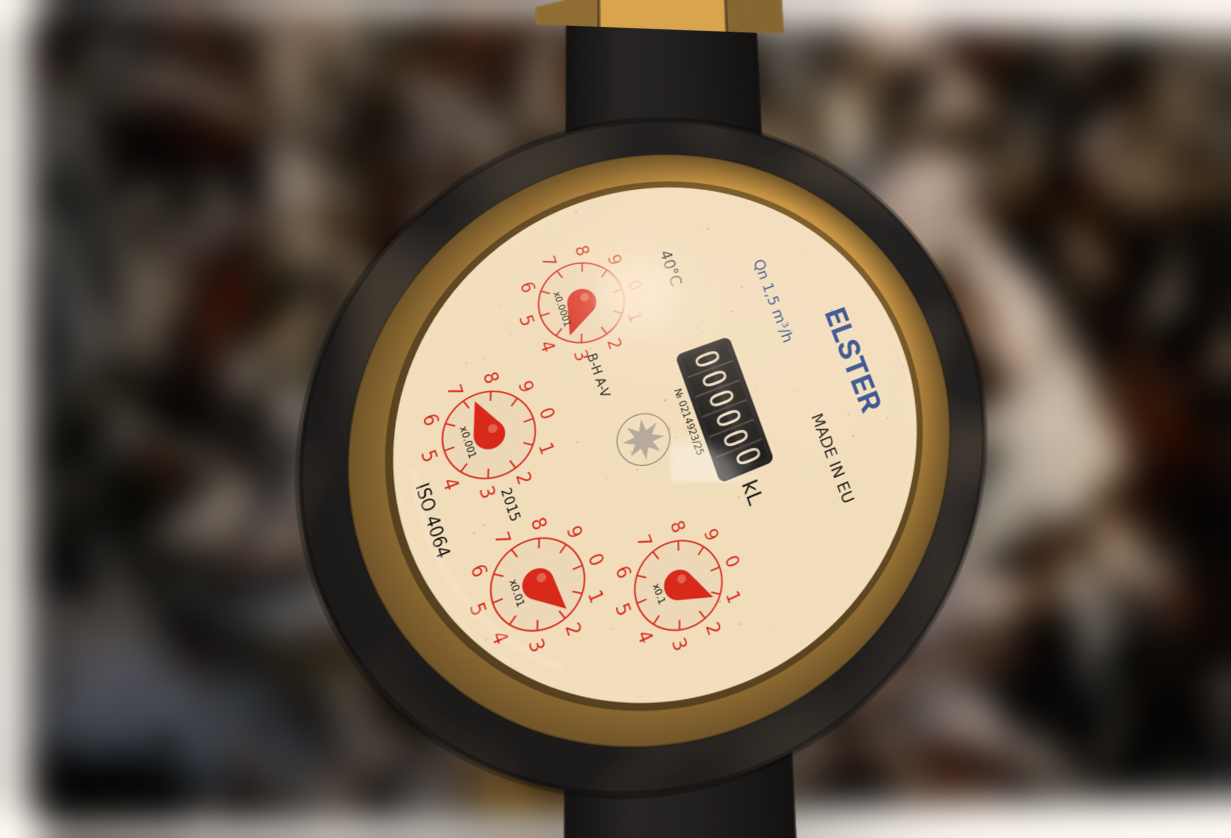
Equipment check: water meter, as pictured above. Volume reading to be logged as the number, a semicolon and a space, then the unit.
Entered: 0.1173; kL
